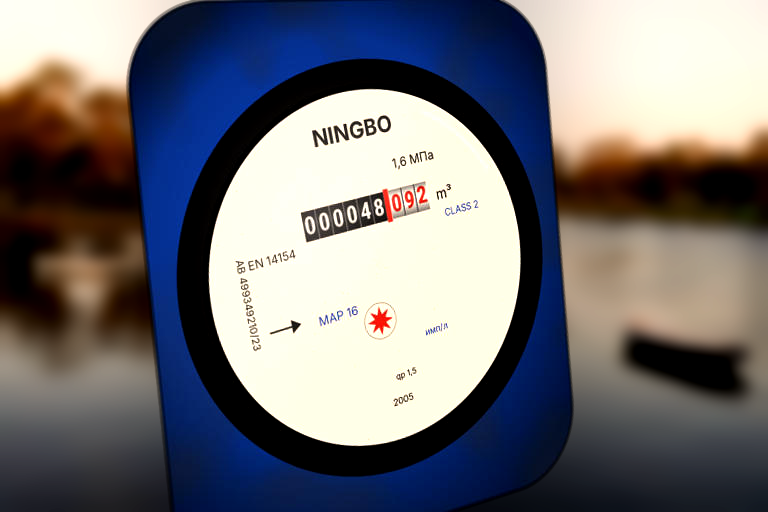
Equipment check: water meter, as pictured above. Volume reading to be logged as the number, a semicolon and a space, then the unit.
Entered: 48.092; m³
